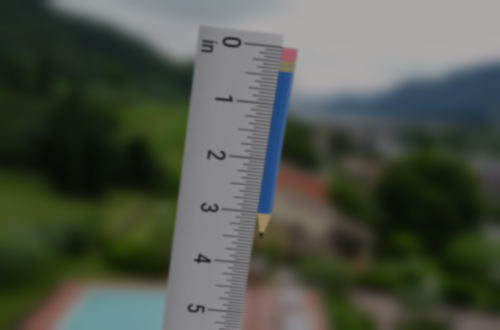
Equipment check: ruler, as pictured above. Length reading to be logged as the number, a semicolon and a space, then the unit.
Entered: 3.5; in
